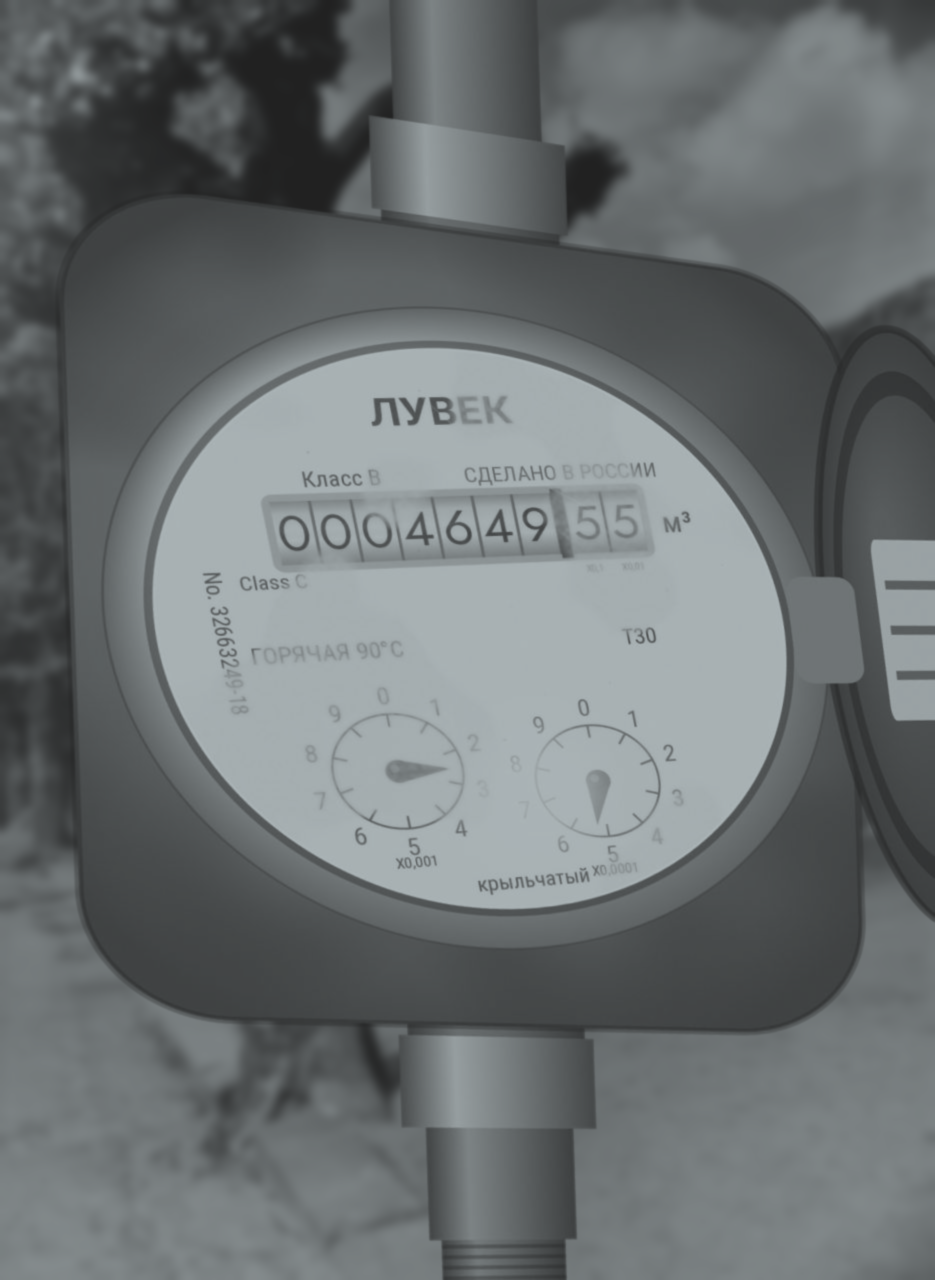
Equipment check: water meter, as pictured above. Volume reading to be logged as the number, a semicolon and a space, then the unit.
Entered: 4649.5525; m³
